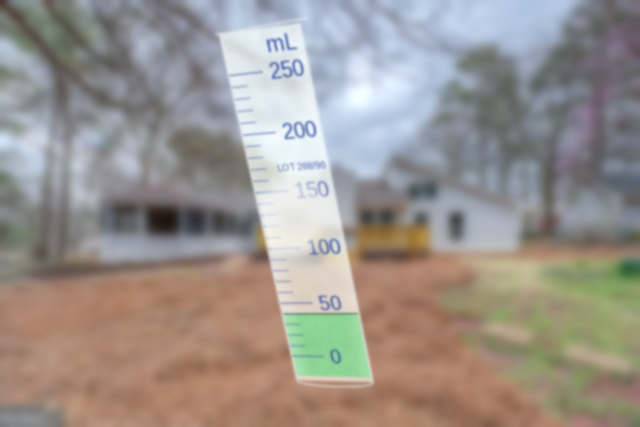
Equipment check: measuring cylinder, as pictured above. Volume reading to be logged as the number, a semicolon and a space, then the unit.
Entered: 40; mL
